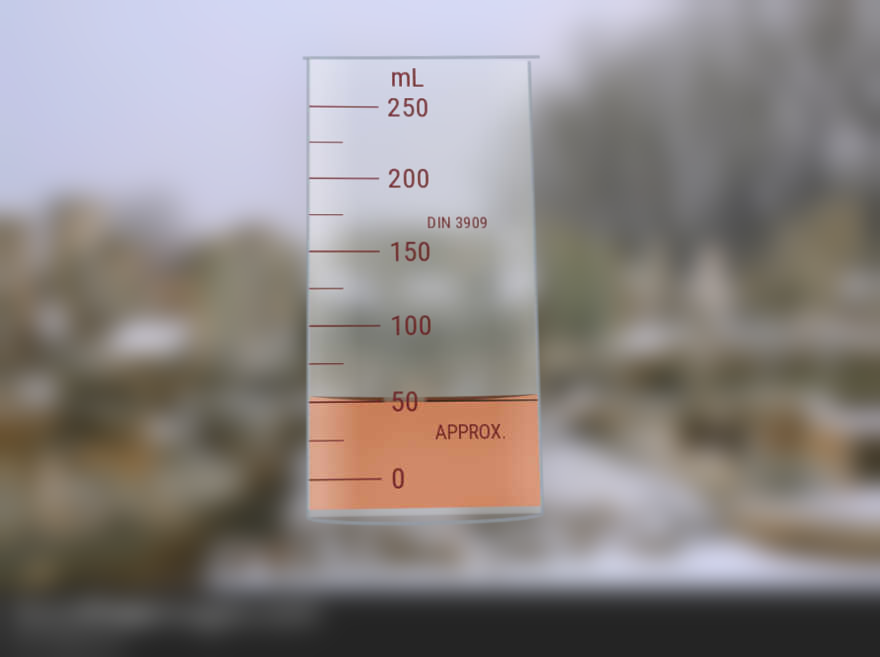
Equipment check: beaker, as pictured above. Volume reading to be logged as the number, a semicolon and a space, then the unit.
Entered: 50; mL
